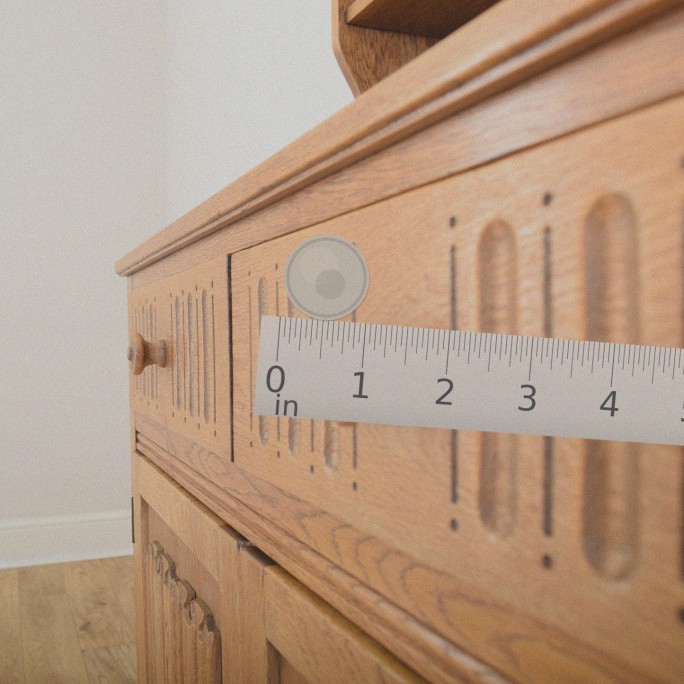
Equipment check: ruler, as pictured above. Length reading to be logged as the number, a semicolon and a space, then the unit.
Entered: 1; in
